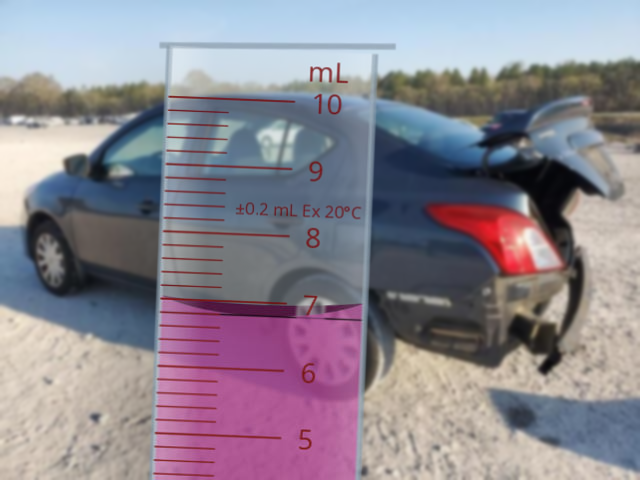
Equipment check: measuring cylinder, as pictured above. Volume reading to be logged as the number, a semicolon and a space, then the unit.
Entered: 6.8; mL
